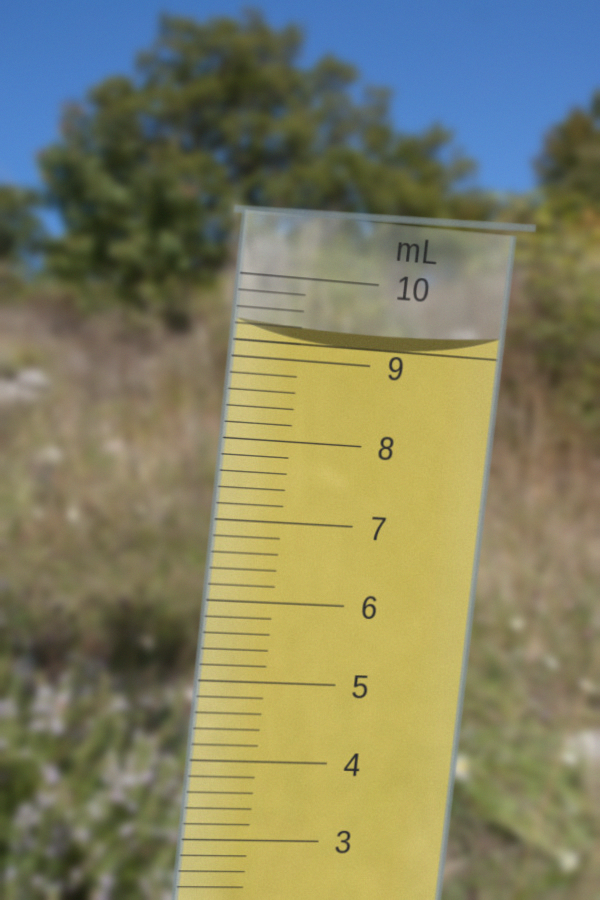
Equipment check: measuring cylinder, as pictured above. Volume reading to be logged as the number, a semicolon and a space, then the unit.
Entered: 9.2; mL
